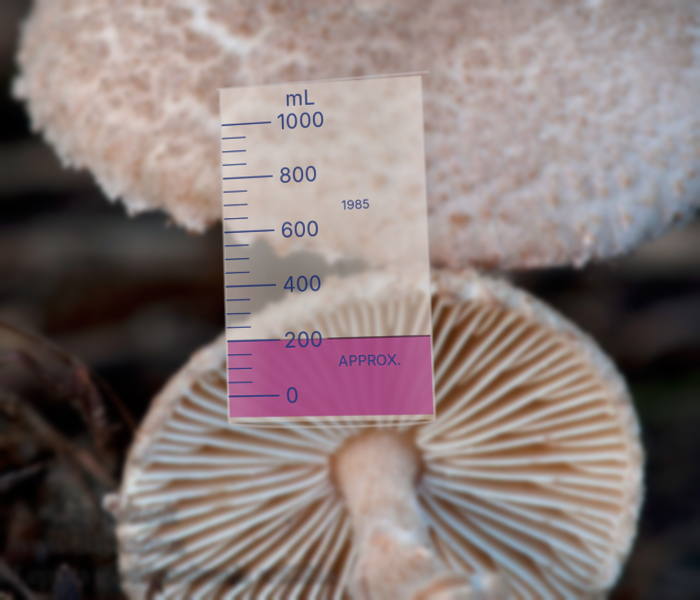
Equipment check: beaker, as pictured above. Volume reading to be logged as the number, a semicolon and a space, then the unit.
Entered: 200; mL
